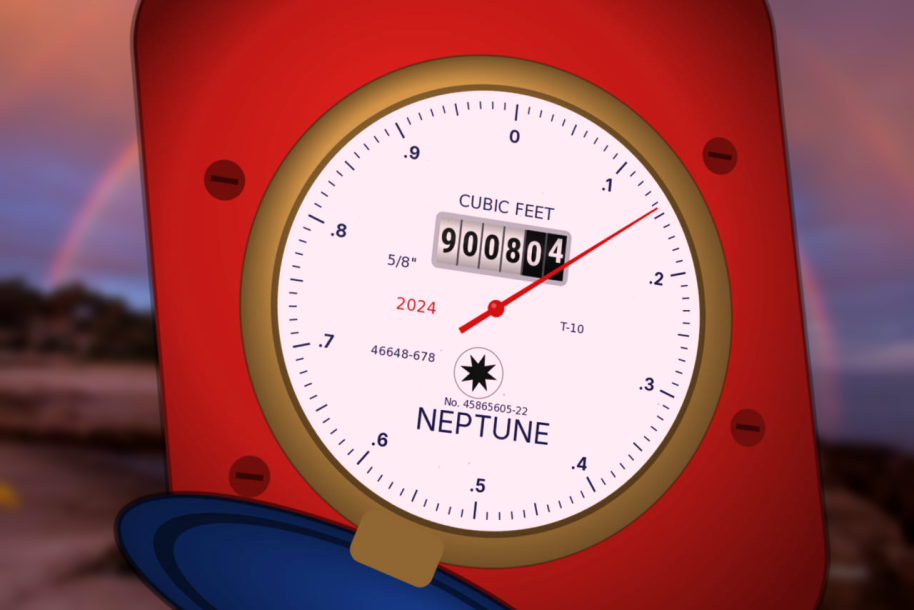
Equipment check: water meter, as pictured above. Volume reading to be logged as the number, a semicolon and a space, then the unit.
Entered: 900804.14; ft³
